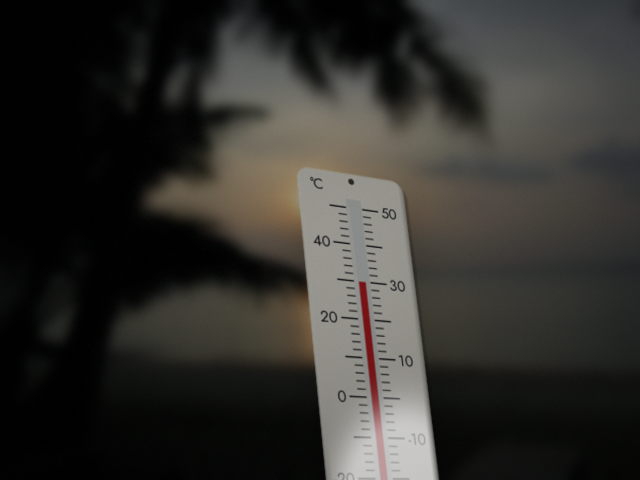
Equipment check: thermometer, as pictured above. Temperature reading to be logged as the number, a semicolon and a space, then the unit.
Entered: 30; °C
